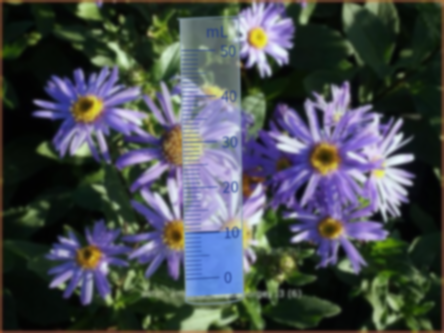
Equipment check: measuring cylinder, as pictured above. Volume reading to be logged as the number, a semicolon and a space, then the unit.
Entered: 10; mL
